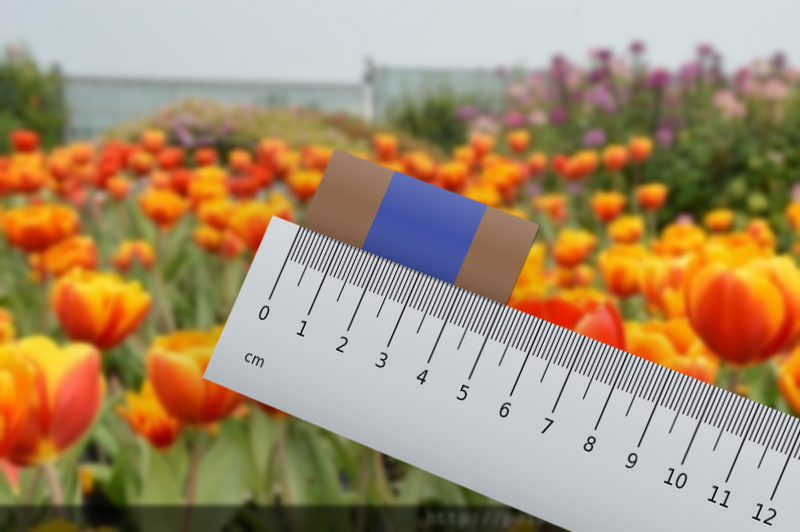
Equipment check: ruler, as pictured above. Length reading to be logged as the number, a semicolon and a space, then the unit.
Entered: 5.1; cm
